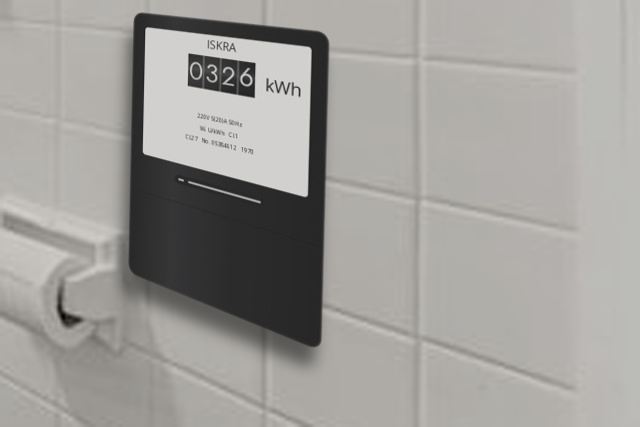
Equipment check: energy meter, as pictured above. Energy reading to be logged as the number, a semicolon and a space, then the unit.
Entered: 326; kWh
